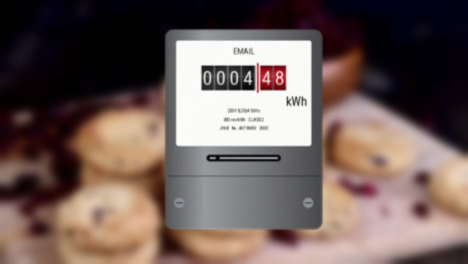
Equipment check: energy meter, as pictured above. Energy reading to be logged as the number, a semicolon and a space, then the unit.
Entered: 4.48; kWh
